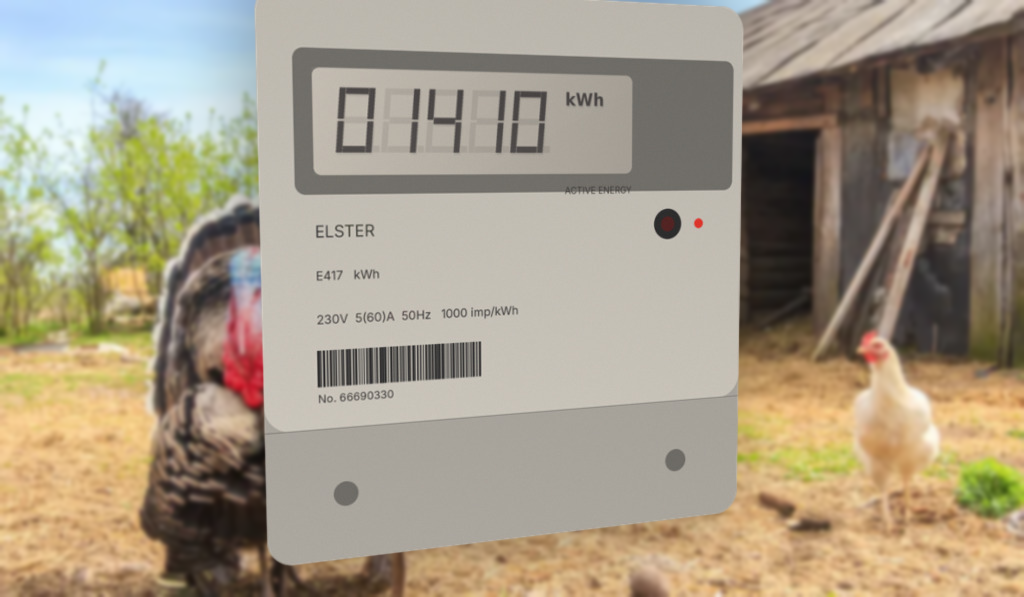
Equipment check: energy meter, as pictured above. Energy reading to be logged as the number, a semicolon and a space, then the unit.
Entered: 1410; kWh
